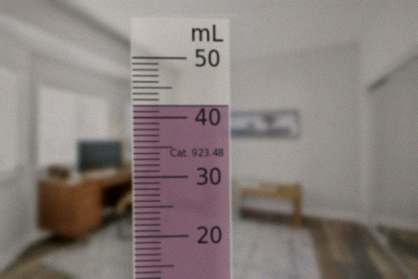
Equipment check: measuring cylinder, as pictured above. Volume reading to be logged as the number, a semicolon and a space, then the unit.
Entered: 42; mL
